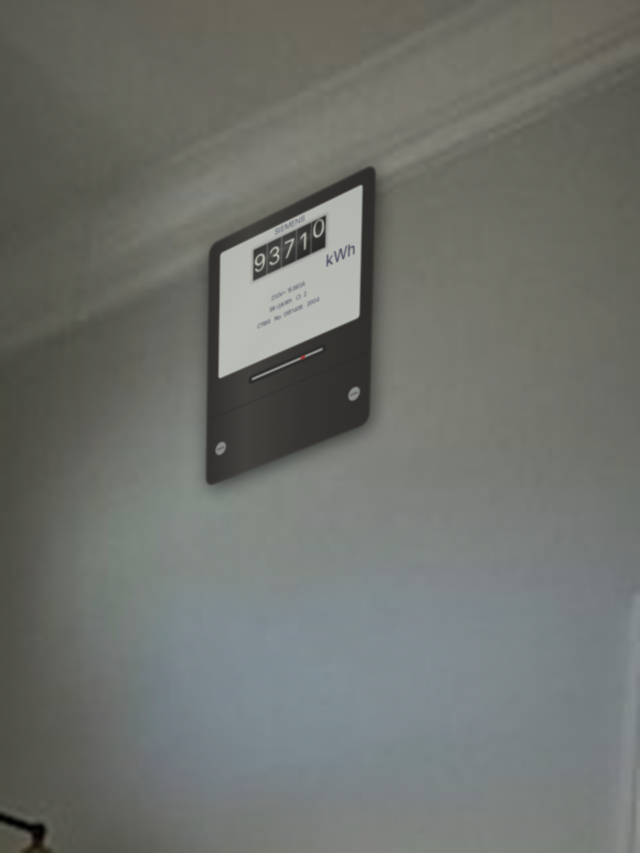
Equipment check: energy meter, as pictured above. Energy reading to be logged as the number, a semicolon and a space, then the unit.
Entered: 93710; kWh
